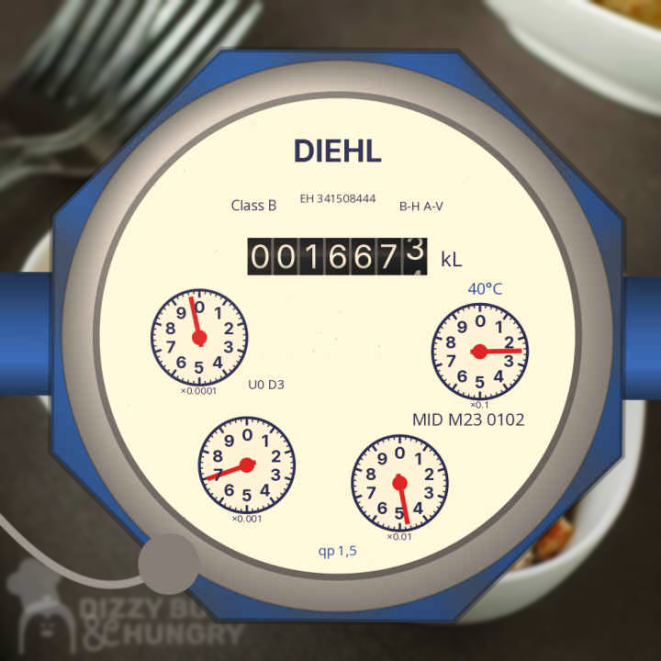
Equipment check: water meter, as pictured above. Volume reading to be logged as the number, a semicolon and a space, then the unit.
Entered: 16673.2469; kL
